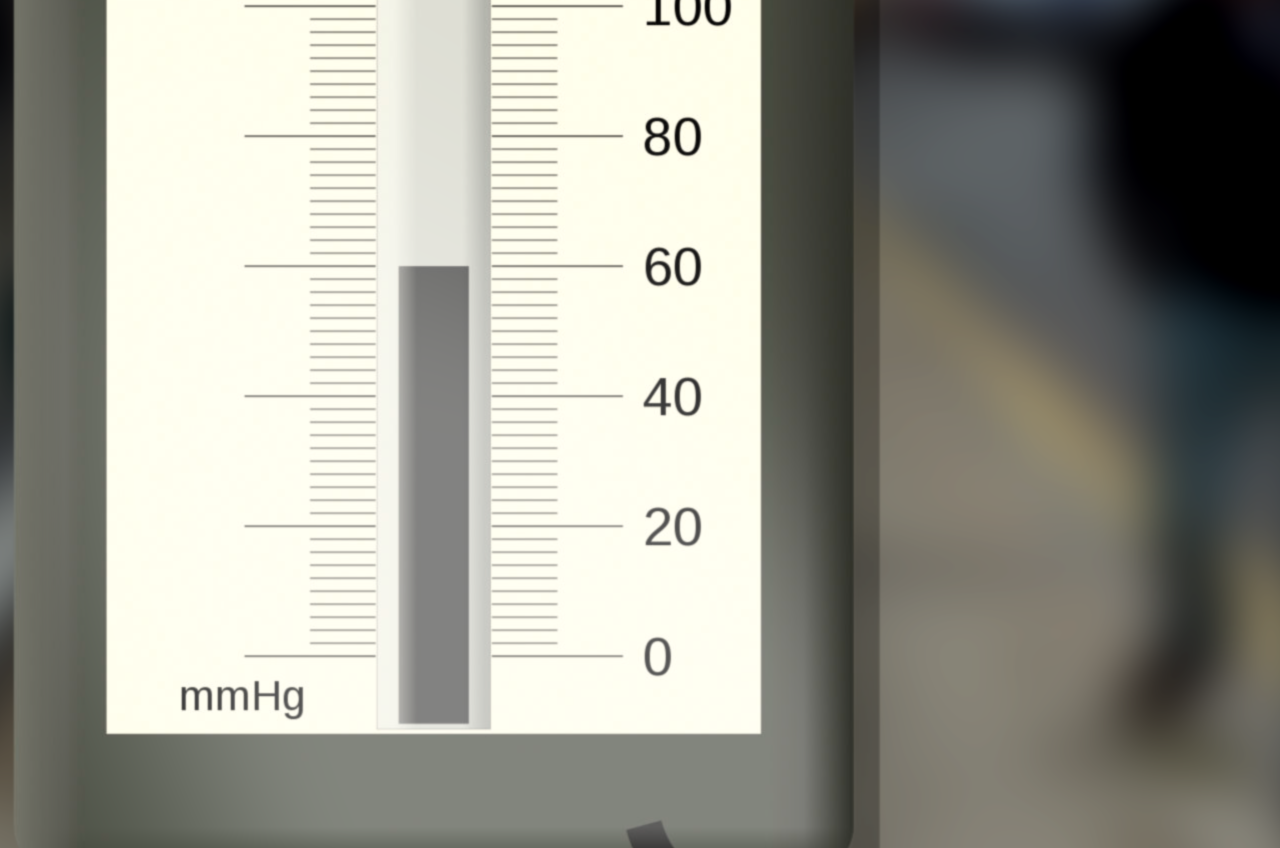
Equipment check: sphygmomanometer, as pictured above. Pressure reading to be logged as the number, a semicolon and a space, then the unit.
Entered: 60; mmHg
